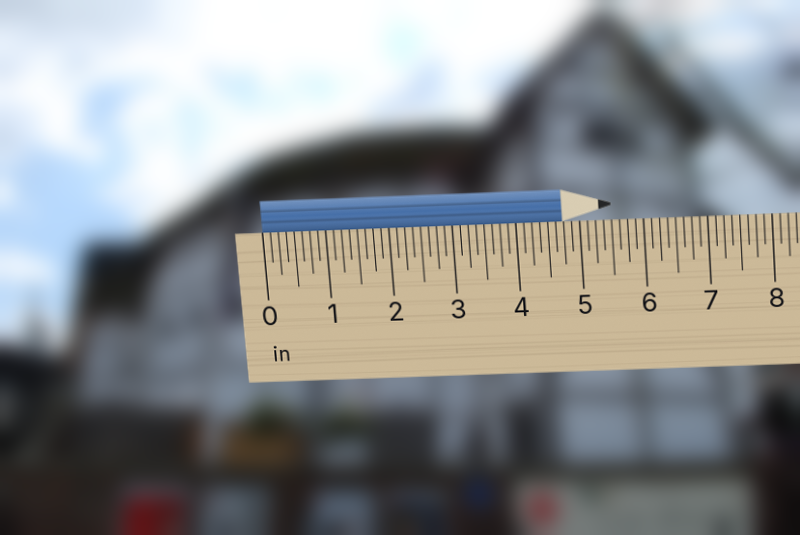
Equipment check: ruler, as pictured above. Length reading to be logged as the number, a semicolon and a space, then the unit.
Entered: 5.5; in
